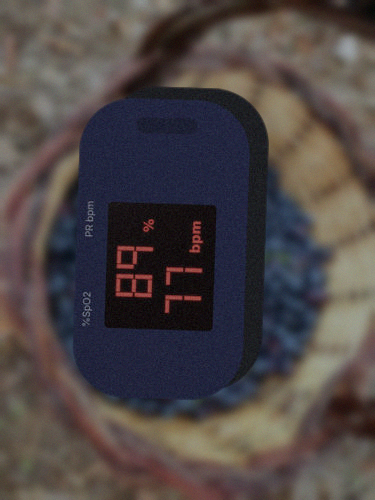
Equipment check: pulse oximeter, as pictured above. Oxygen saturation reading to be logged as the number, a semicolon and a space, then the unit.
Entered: 89; %
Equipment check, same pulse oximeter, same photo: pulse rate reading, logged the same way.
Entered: 77; bpm
